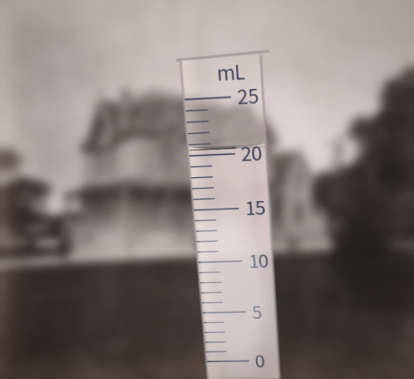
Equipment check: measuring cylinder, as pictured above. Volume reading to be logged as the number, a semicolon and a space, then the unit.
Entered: 20.5; mL
